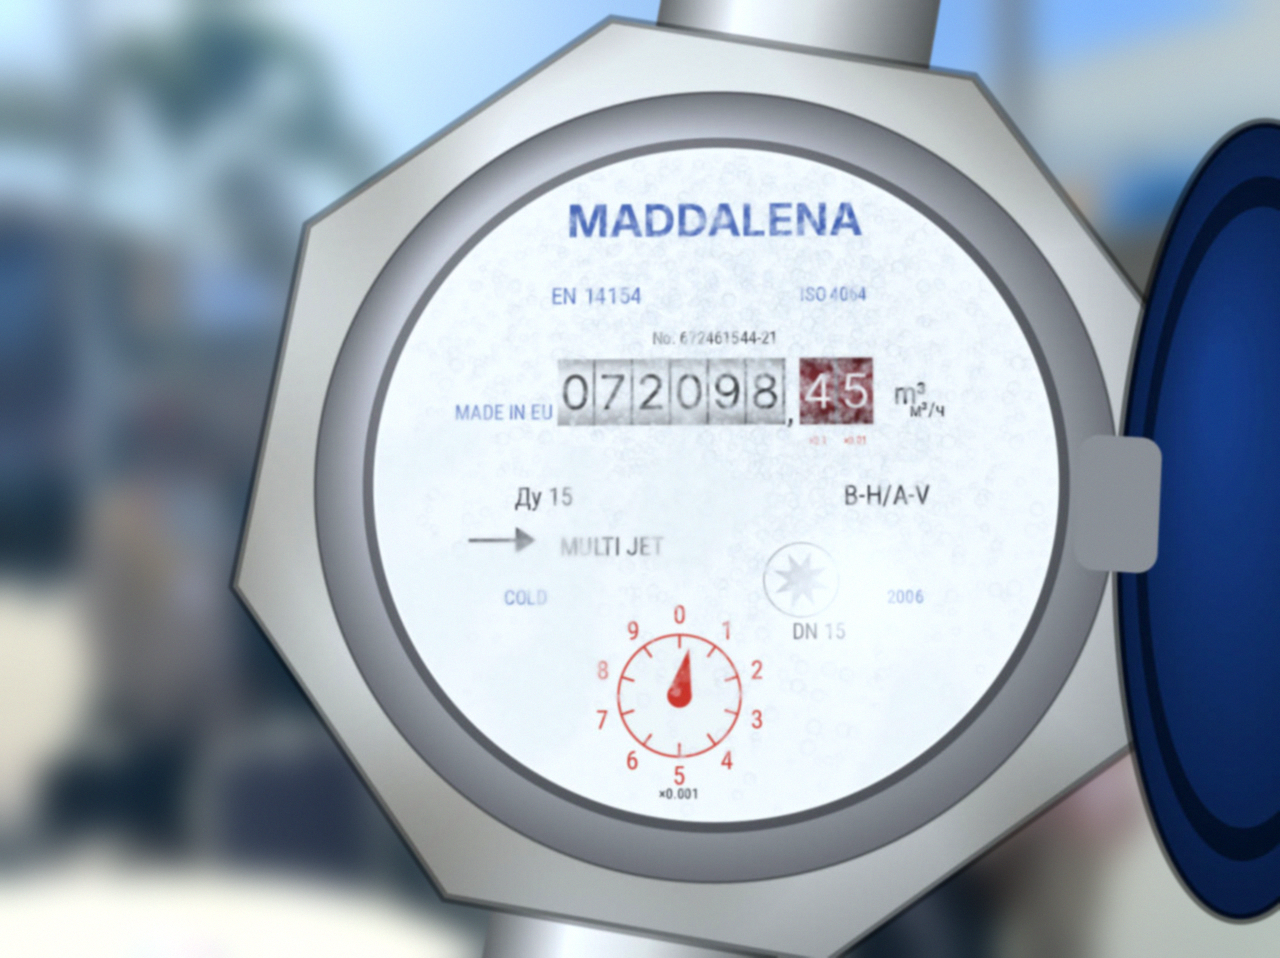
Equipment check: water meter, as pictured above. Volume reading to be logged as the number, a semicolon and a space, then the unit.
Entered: 72098.450; m³
